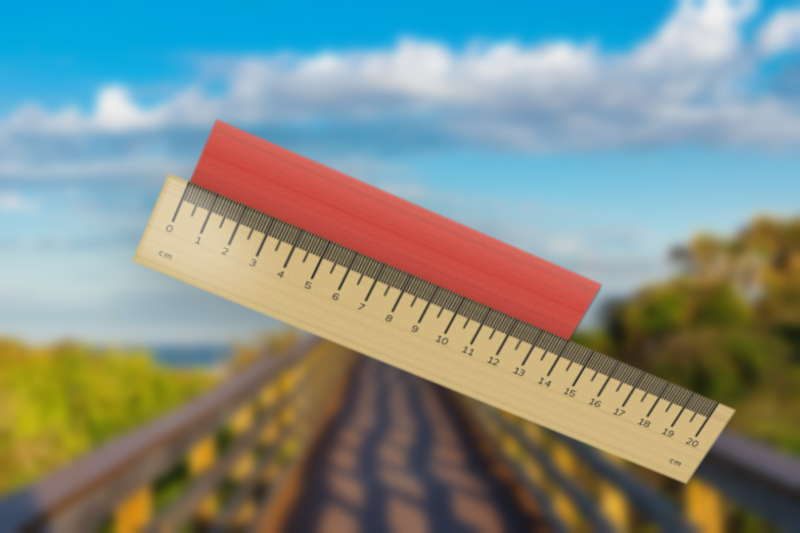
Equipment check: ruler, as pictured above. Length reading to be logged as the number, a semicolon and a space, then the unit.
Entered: 14; cm
